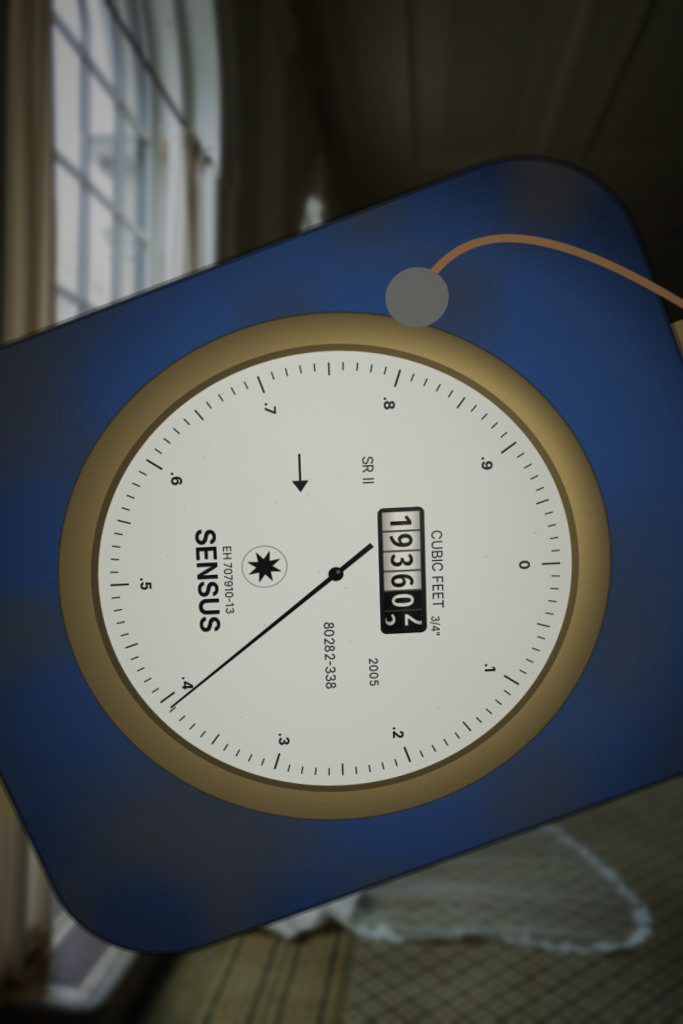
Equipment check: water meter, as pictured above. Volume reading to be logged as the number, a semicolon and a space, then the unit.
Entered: 193602.39; ft³
